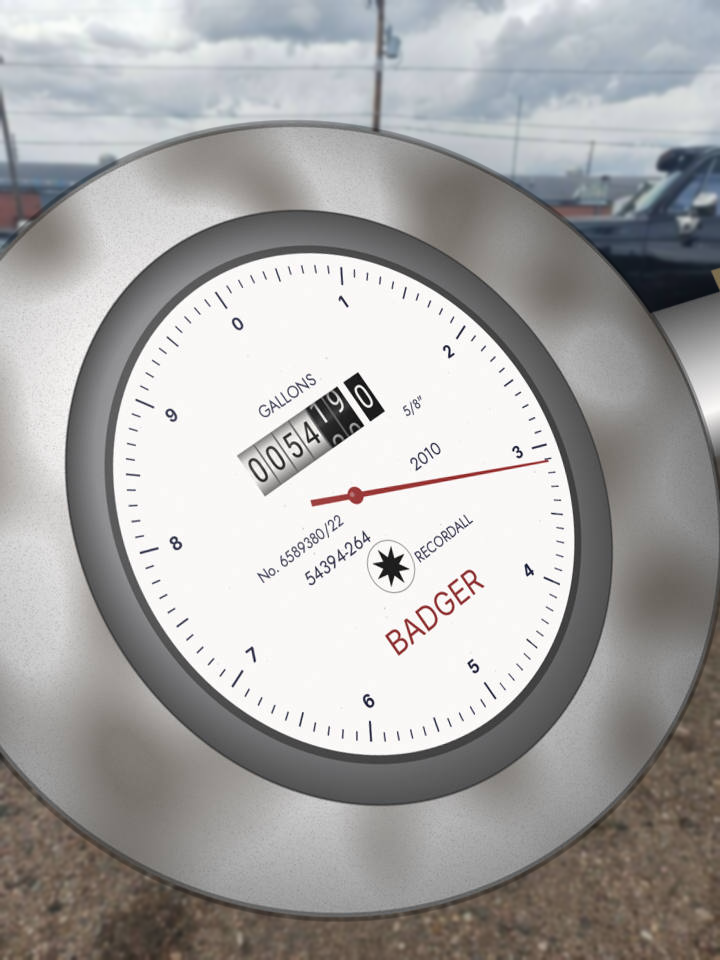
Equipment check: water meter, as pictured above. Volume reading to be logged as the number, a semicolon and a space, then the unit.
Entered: 54193.1; gal
